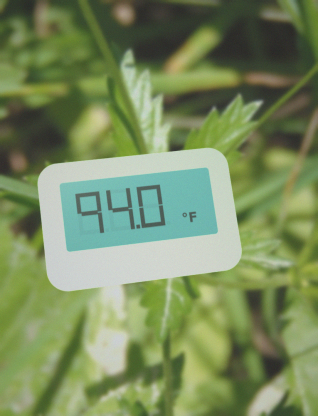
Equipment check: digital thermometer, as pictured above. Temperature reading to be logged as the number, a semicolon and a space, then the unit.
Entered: 94.0; °F
